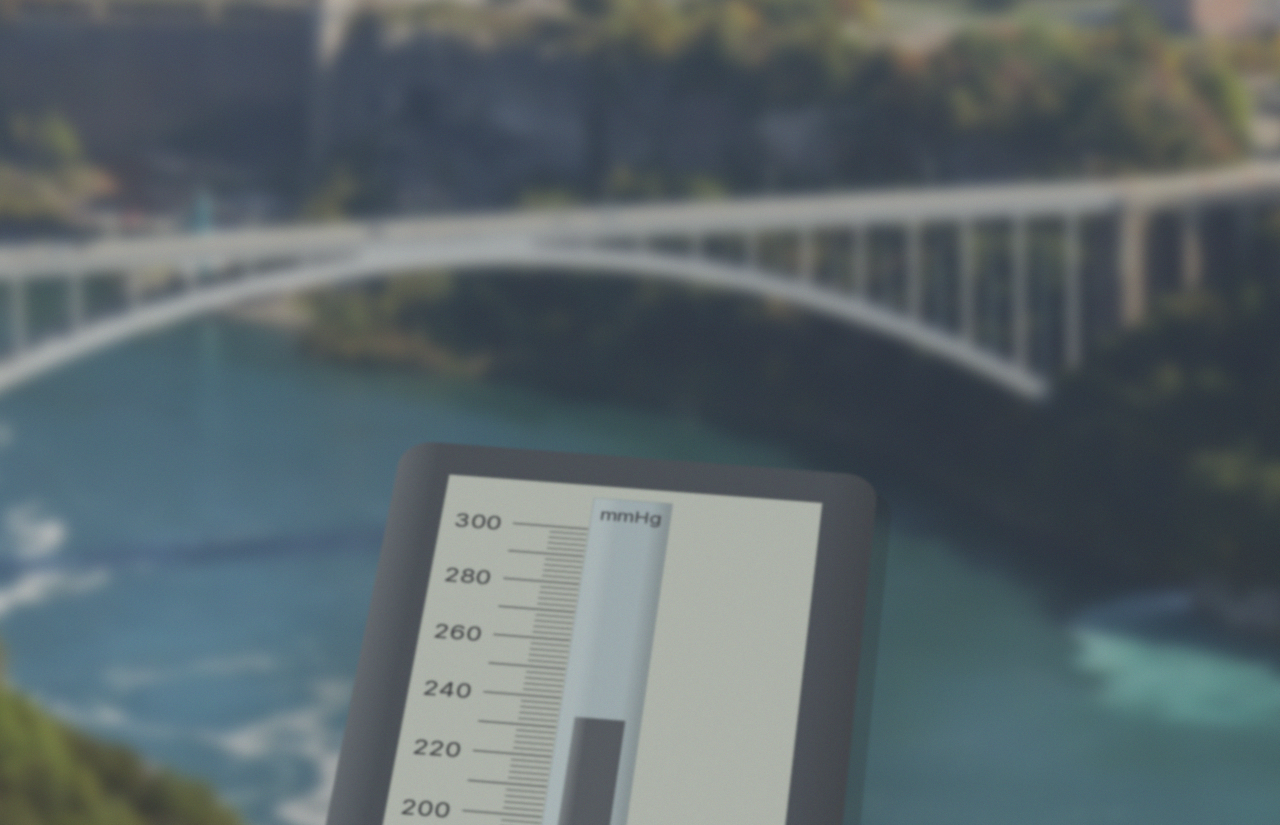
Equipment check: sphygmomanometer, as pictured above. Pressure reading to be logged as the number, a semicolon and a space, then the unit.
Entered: 234; mmHg
